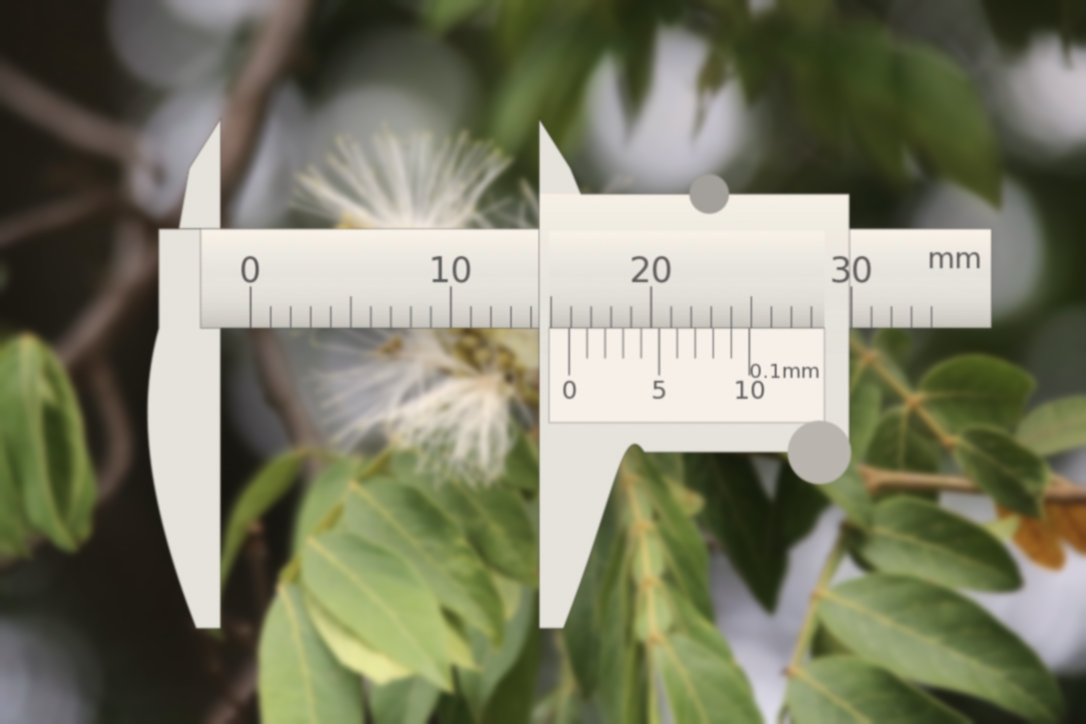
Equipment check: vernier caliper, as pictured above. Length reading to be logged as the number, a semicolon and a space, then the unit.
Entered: 15.9; mm
